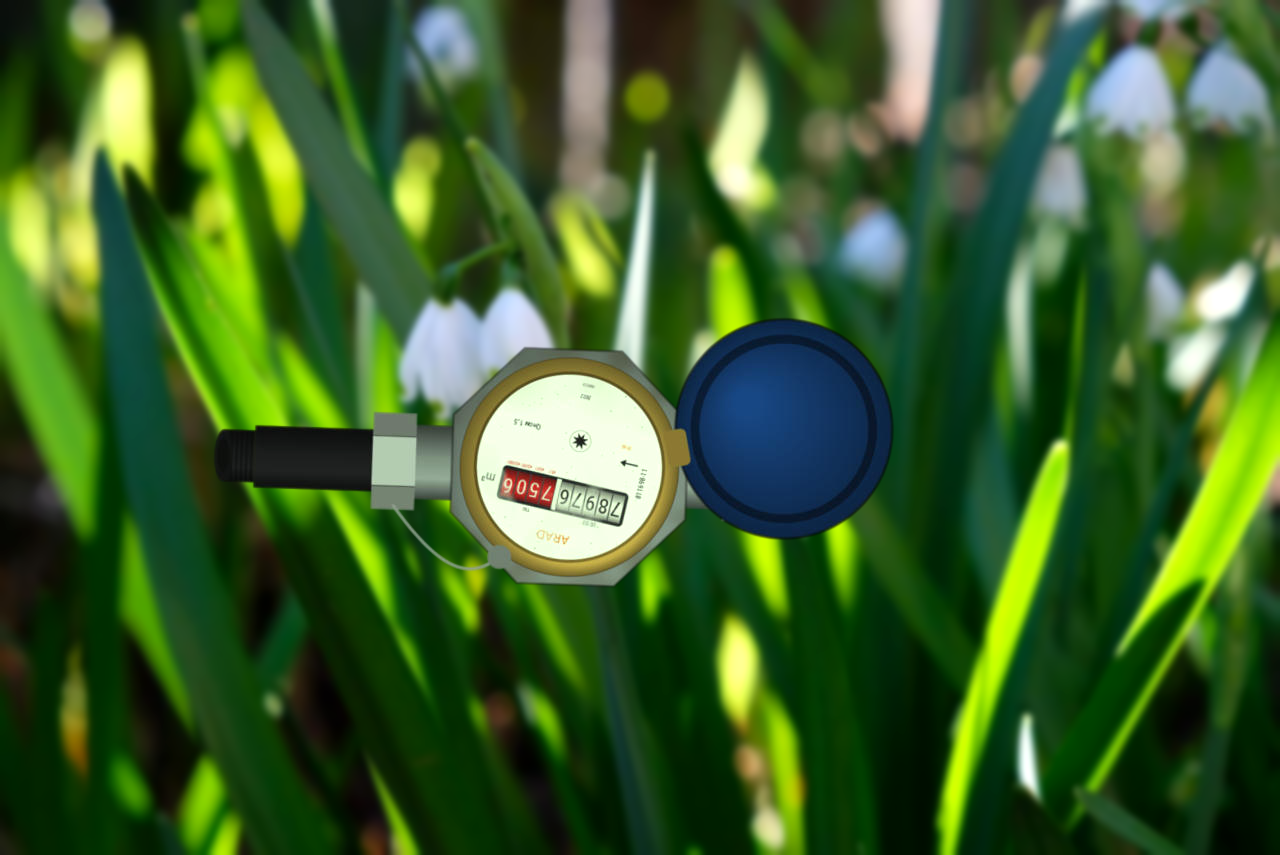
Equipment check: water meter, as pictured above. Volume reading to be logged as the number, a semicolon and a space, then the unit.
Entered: 78976.7506; m³
